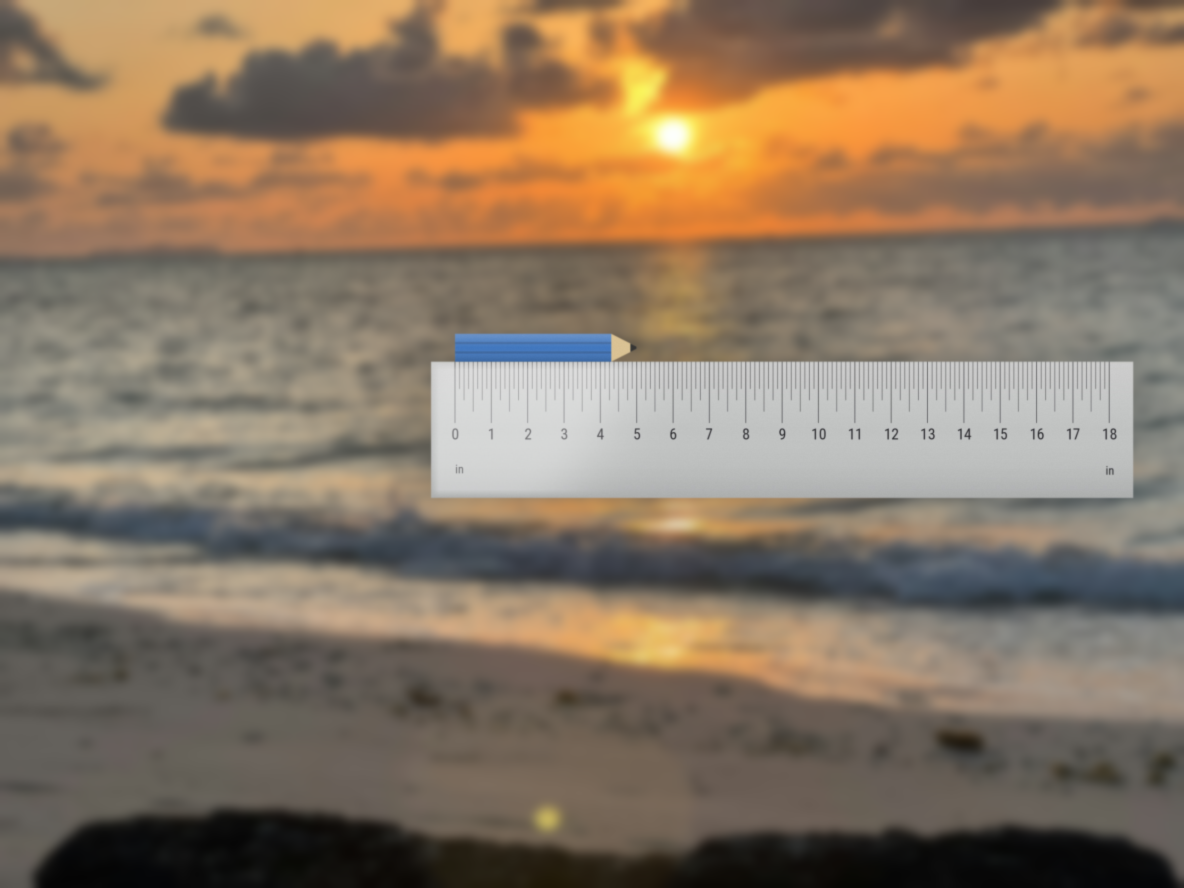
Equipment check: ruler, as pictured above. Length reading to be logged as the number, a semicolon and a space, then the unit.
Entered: 5; in
